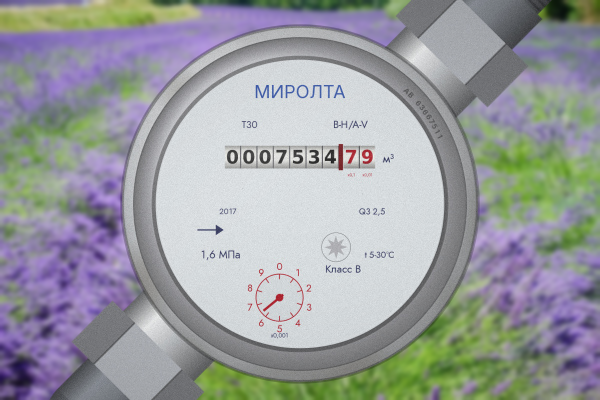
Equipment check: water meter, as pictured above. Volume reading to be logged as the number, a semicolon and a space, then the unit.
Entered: 7534.796; m³
